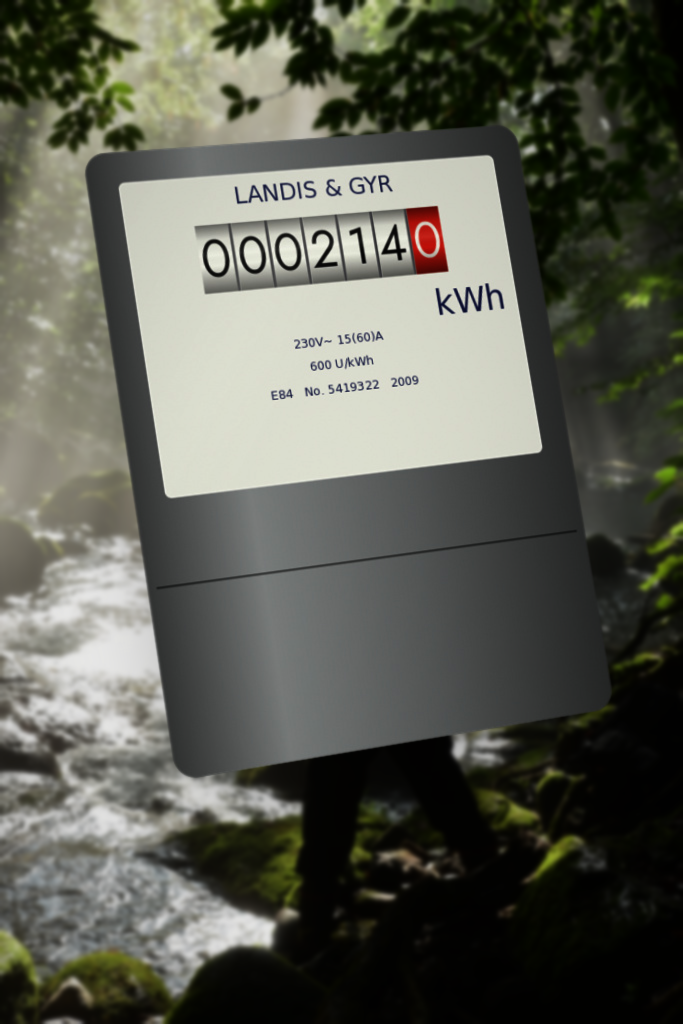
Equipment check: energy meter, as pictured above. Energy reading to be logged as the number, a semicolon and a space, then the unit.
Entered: 214.0; kWh
